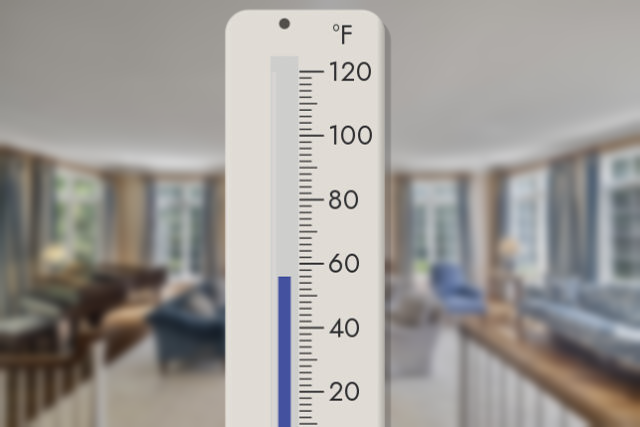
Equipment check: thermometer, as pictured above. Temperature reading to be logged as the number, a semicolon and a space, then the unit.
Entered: 56; °F
